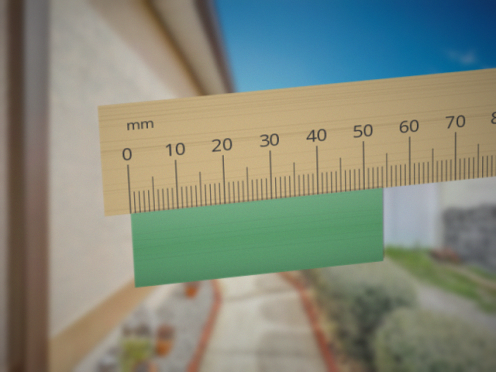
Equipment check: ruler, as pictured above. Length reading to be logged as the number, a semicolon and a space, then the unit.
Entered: 54; mm
